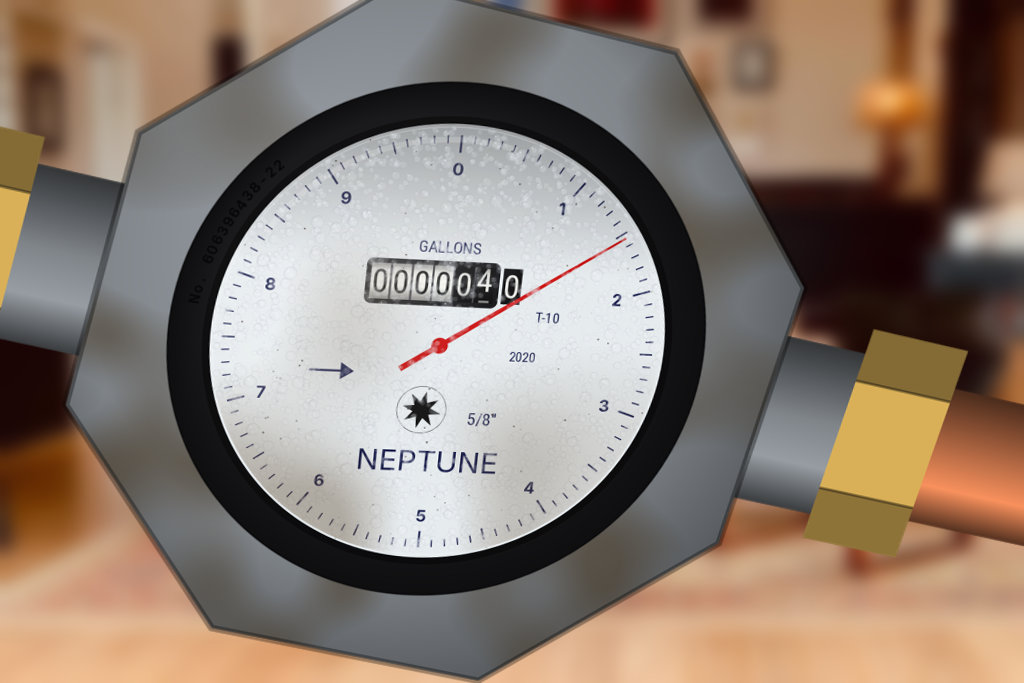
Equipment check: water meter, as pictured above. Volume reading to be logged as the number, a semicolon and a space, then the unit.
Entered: 41.5; gal
